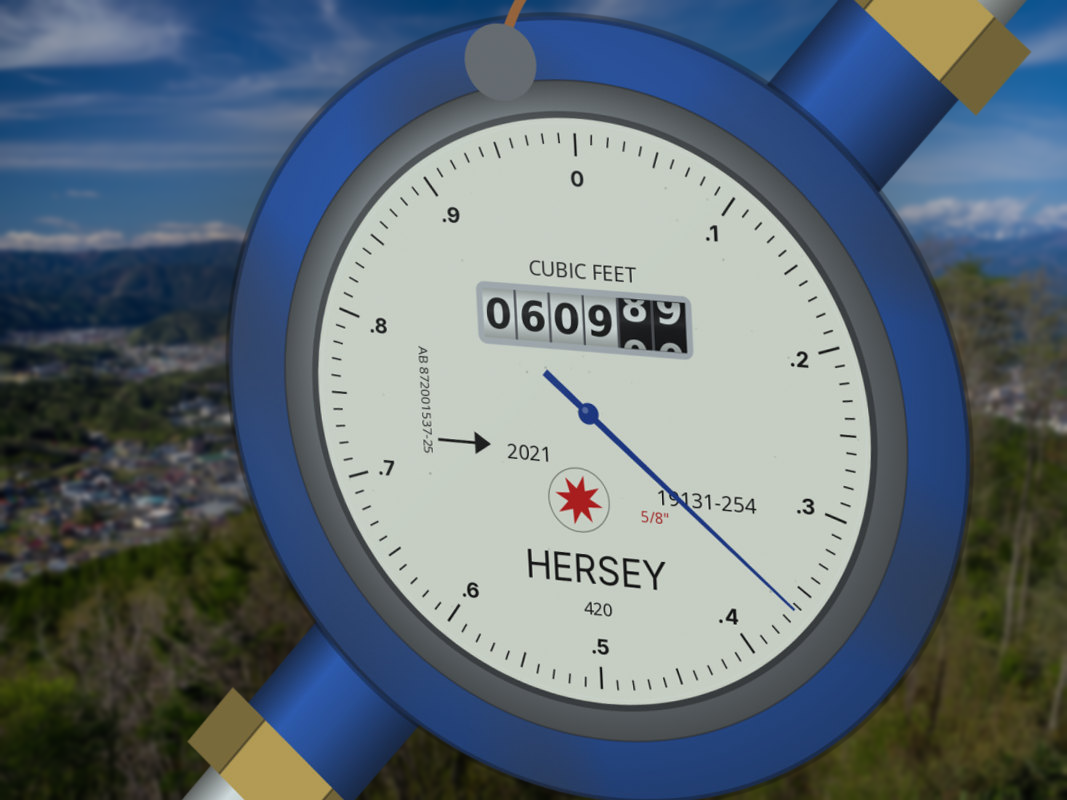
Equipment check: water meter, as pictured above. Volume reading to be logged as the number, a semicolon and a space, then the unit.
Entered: 60989.36; ft³
